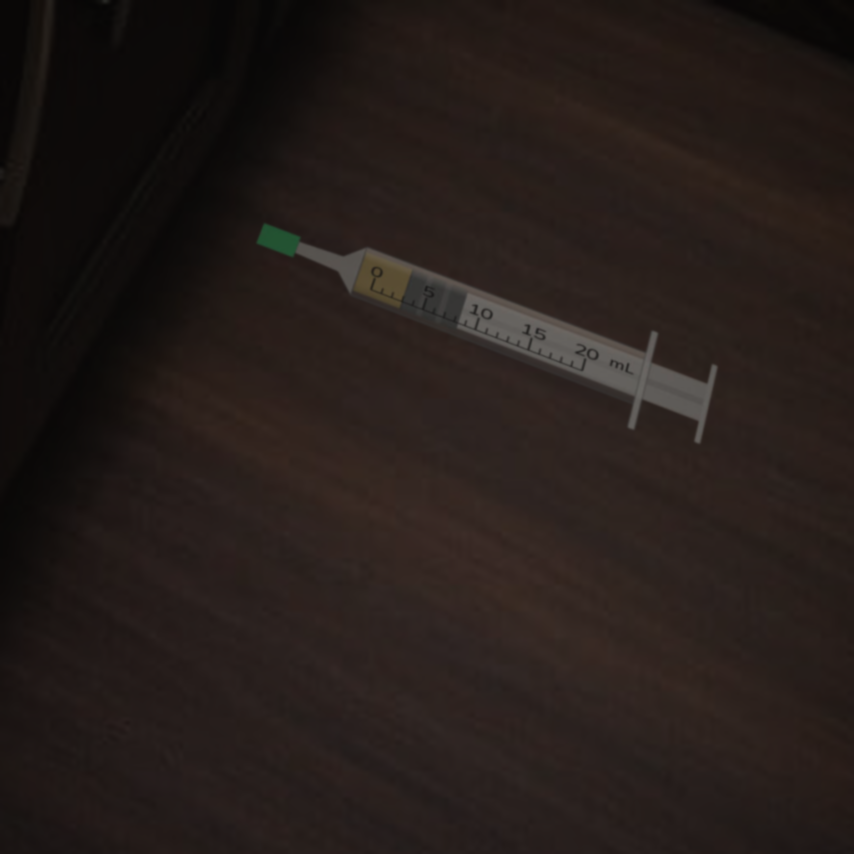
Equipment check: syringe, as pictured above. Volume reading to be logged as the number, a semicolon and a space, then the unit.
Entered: 3; mL
